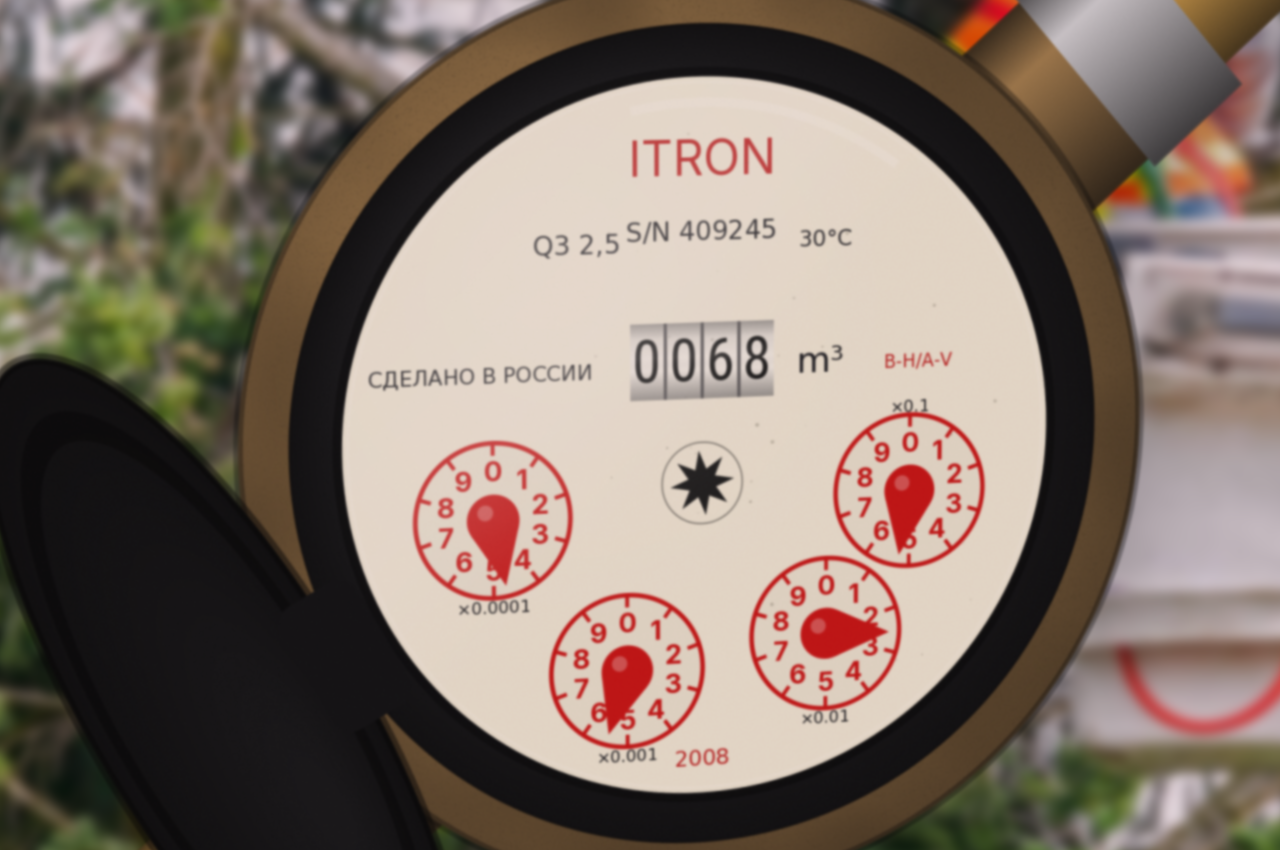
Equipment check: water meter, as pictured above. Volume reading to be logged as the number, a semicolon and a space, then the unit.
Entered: 68.5254; m³
